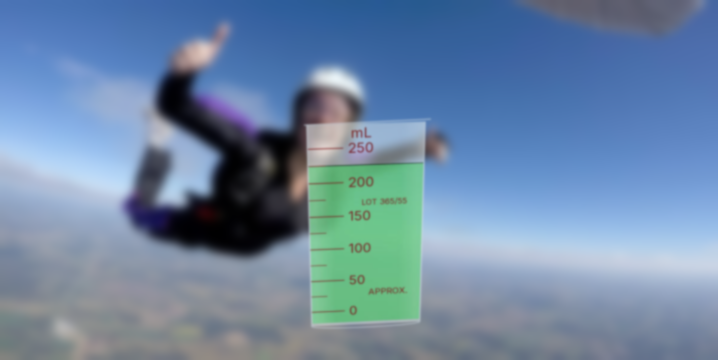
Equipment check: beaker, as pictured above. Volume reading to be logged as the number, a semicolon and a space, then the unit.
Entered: 225; mL
